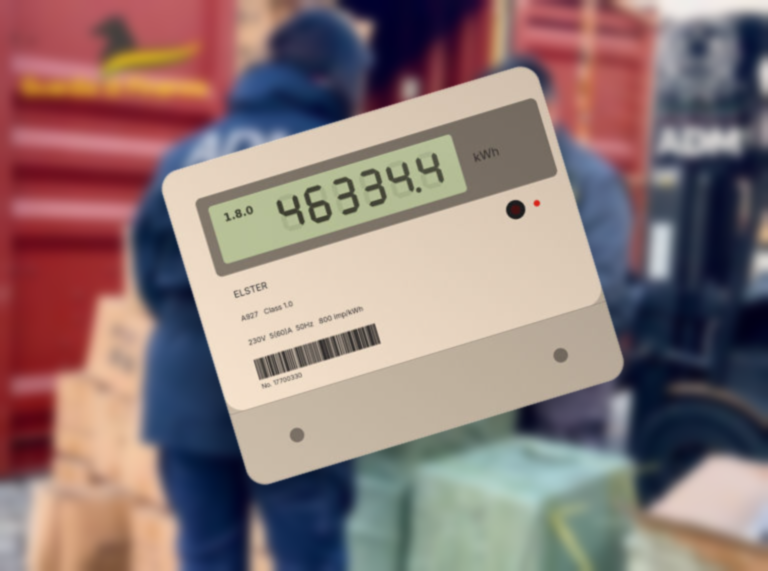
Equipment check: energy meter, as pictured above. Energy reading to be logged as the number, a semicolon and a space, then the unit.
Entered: 46334.4; kWh
